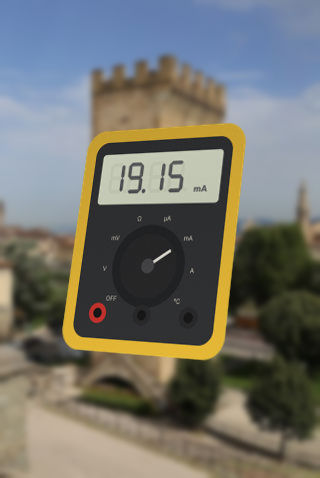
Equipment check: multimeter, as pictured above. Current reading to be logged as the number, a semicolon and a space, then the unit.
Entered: 19.15; mA
